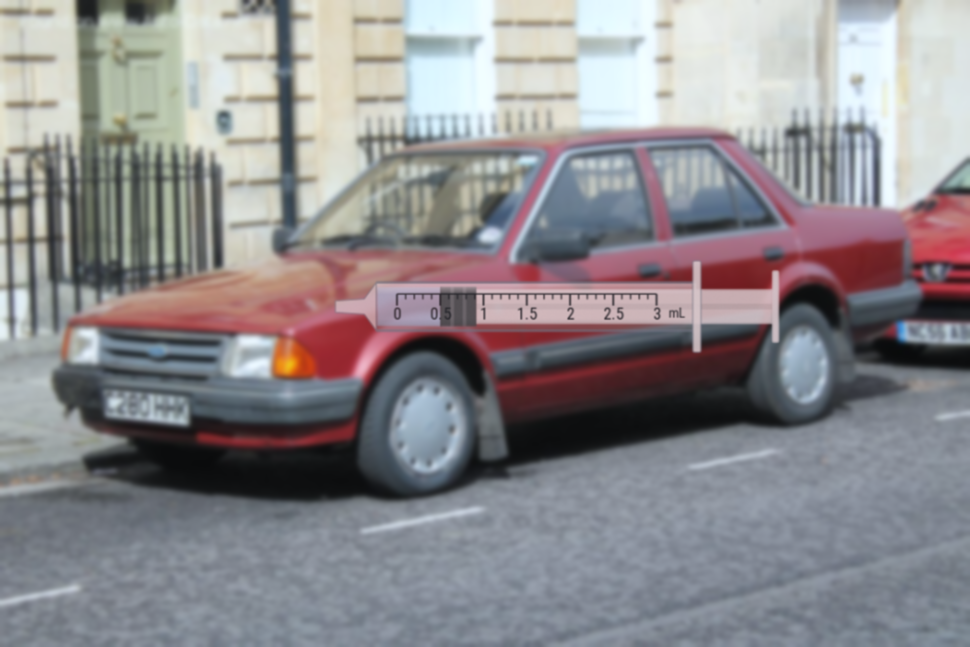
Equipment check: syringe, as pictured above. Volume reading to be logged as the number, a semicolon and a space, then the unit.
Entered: 0.5; mL
